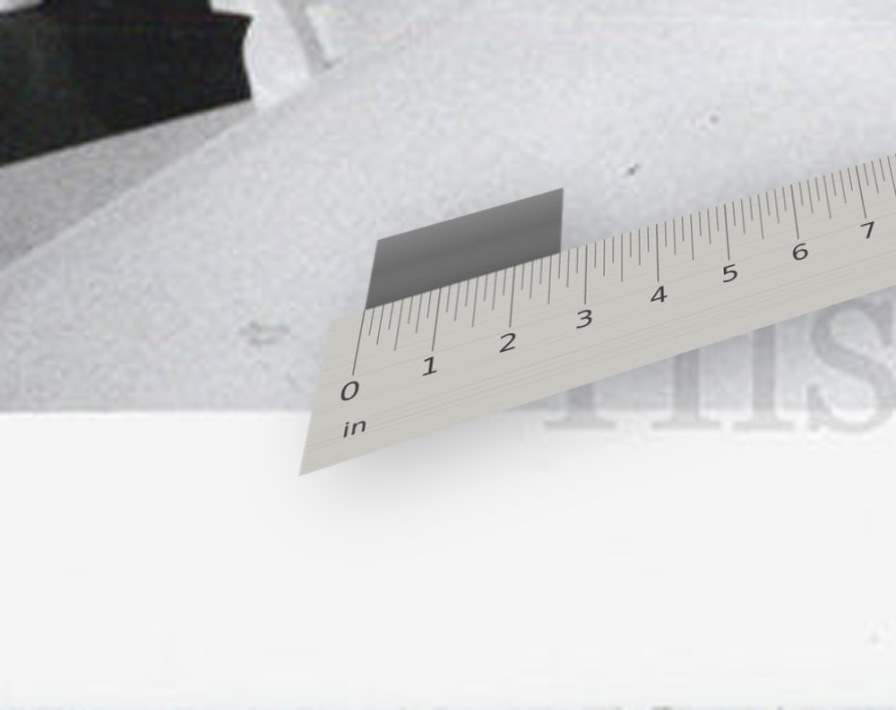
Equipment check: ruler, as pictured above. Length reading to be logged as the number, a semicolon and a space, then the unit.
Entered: 2.625; in
